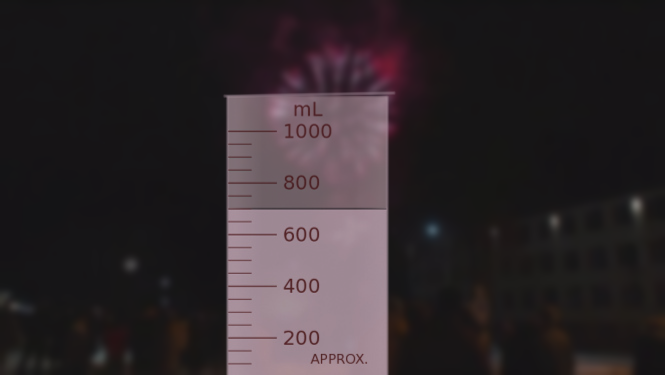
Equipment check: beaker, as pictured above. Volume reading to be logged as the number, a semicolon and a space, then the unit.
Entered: 700; mL
